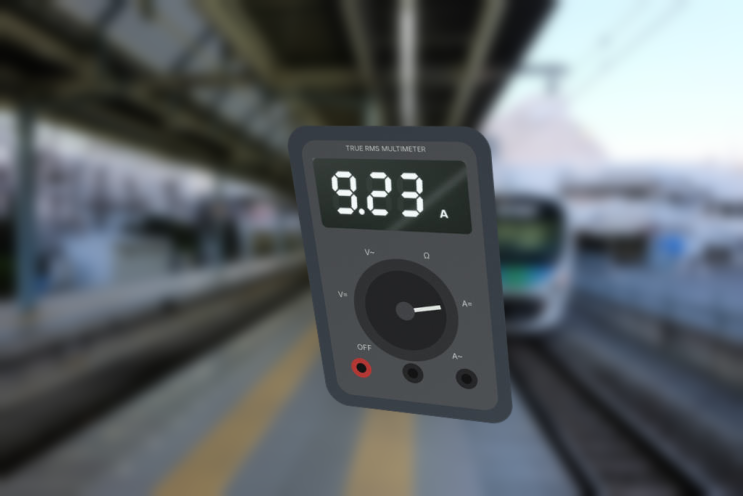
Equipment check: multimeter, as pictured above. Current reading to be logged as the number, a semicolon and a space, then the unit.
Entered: 9.23; A
